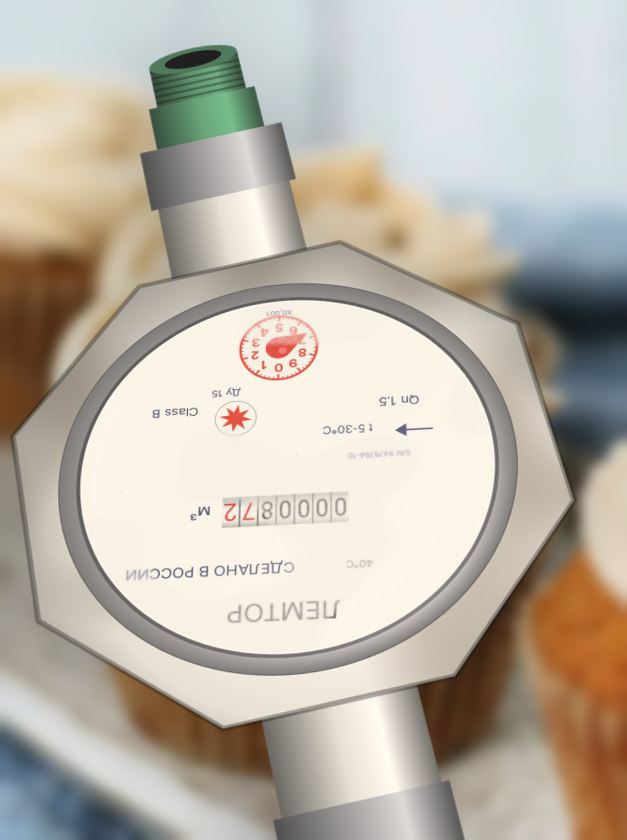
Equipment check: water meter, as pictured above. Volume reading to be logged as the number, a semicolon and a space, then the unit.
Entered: 8.726; m³
